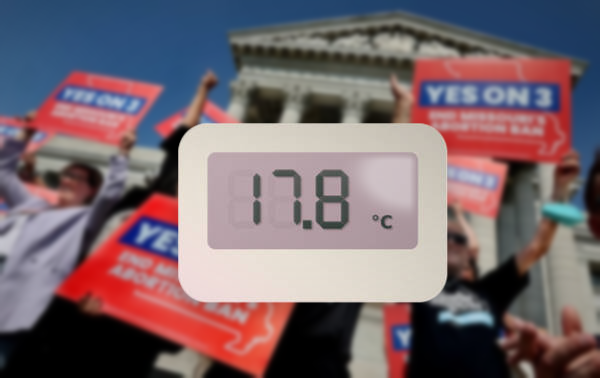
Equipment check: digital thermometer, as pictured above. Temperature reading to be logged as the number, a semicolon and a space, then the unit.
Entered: 17.8; °C
